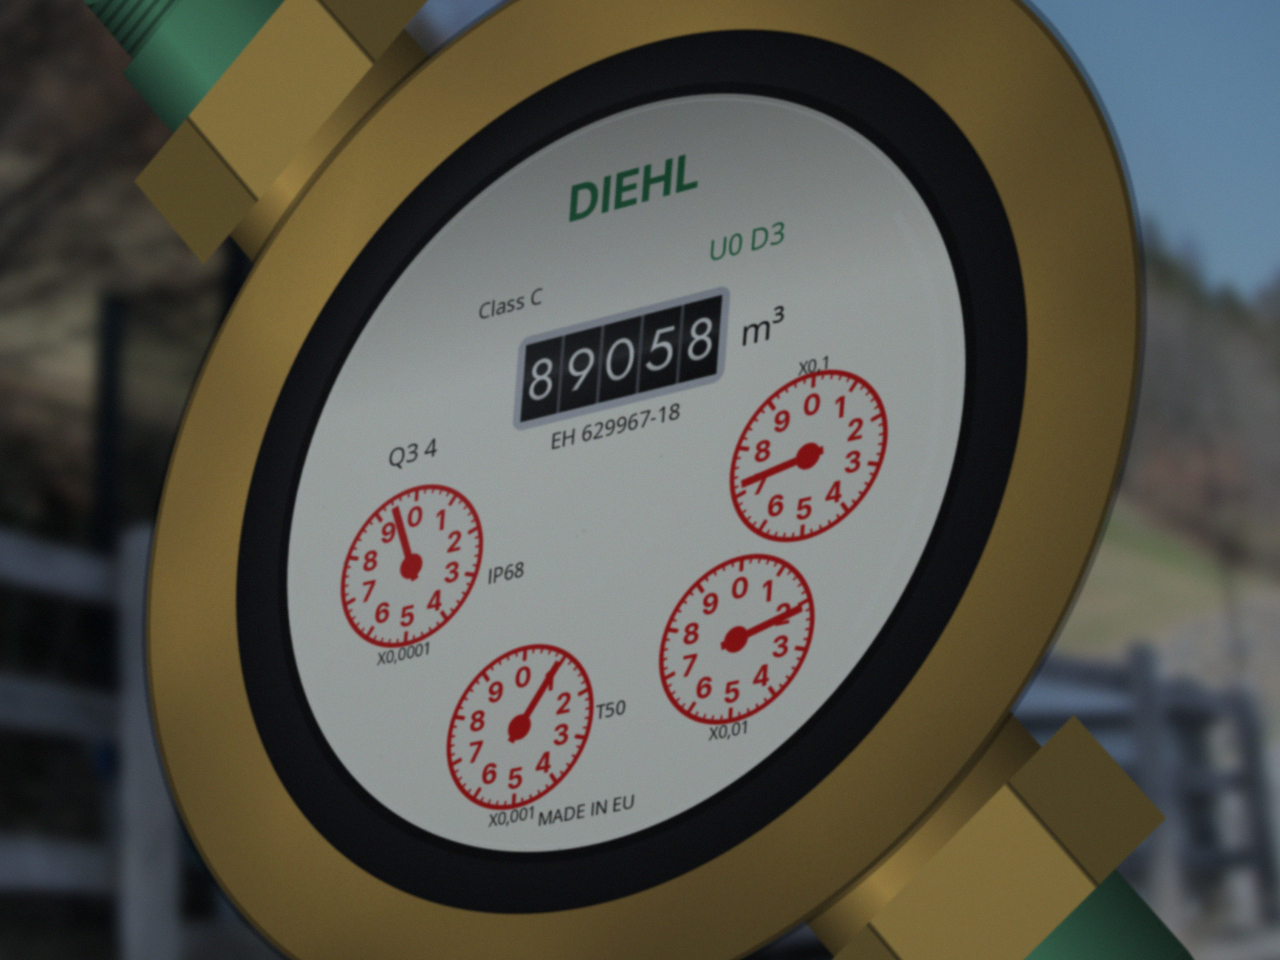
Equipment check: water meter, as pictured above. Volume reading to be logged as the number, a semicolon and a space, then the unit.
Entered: 89058.7209; m³
